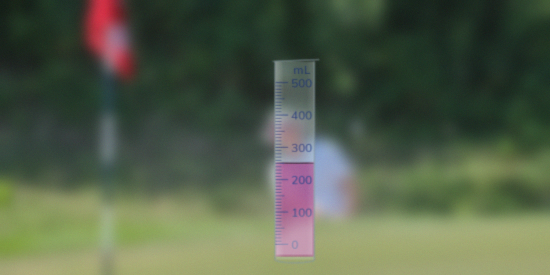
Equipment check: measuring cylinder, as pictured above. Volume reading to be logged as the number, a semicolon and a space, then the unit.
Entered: 250; mL
